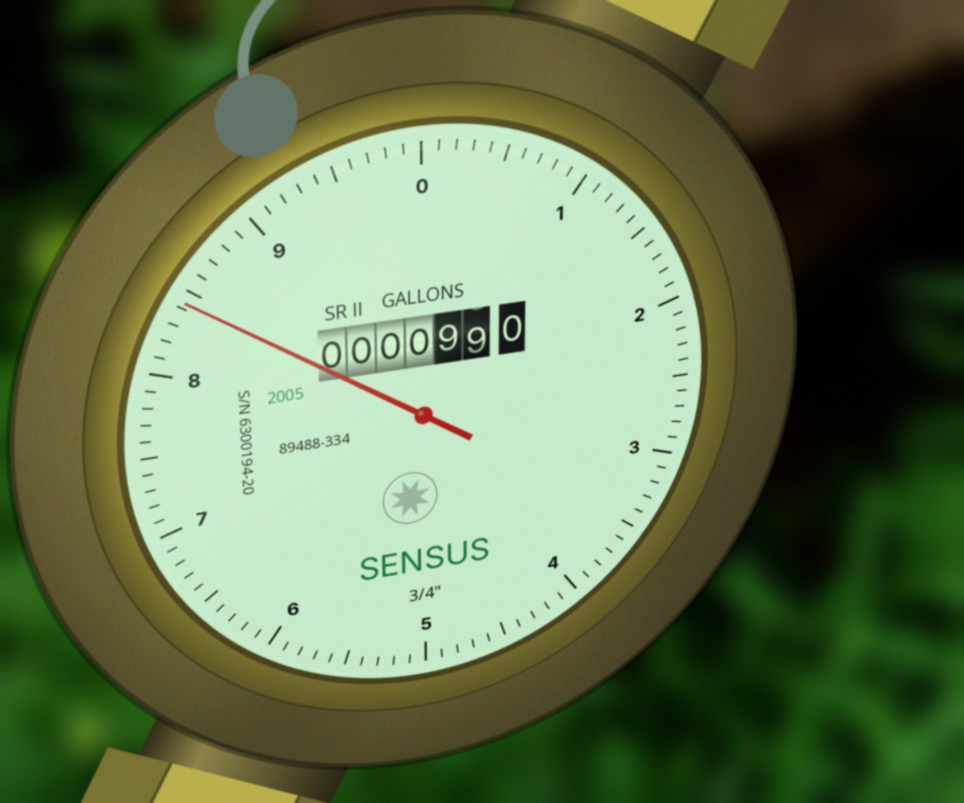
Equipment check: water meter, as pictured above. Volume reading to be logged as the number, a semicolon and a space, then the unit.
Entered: 988.4; gal
